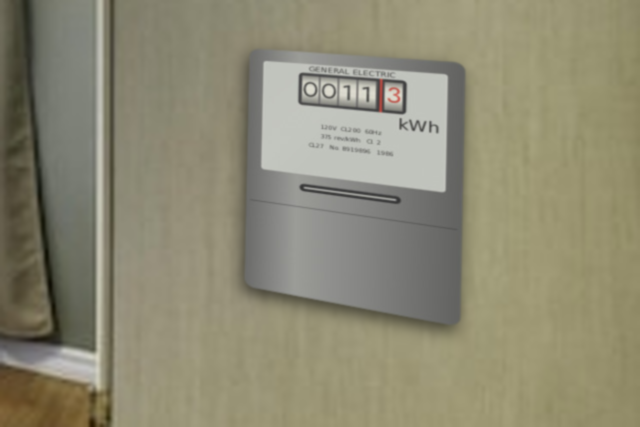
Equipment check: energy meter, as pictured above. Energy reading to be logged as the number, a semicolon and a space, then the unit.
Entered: 11.3; kWh
